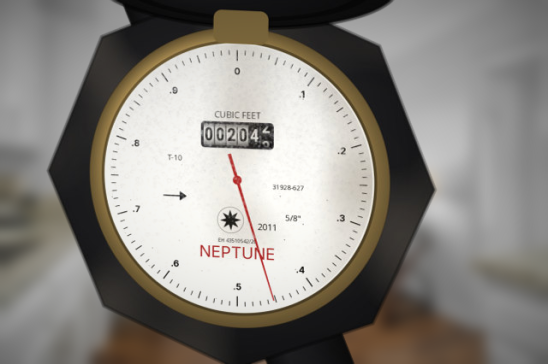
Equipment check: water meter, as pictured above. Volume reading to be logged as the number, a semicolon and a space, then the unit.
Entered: 2042.45; ft³
